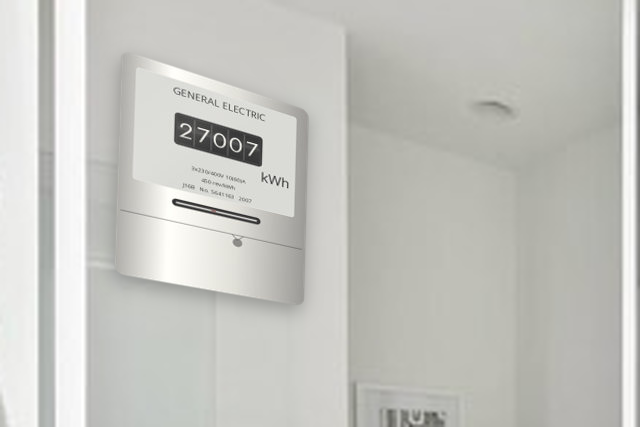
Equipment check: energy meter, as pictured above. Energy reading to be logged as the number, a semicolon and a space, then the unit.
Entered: 27007; kWh
